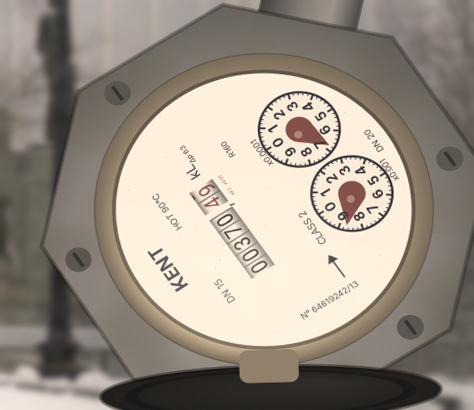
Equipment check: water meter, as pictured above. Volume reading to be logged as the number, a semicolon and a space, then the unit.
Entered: 370.4886; kL
